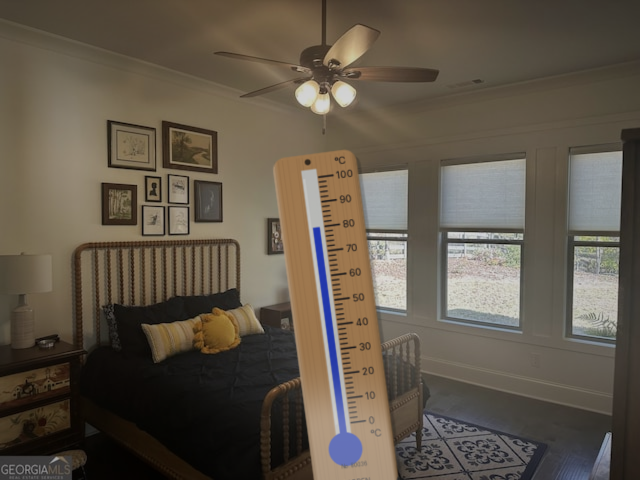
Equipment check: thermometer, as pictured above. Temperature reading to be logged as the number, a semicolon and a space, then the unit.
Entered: 80; °C
